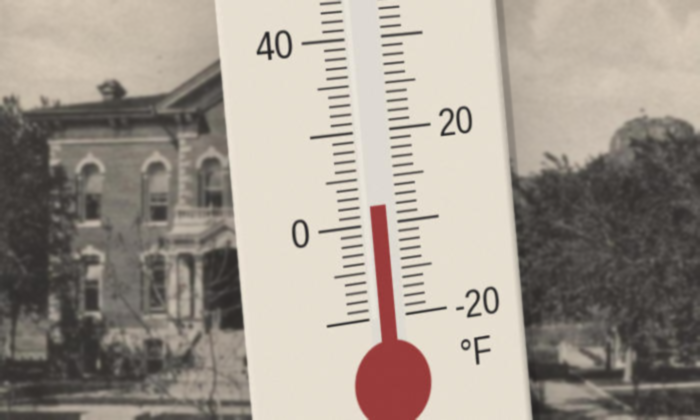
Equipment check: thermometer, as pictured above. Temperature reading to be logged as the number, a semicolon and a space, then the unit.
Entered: 4; °F
